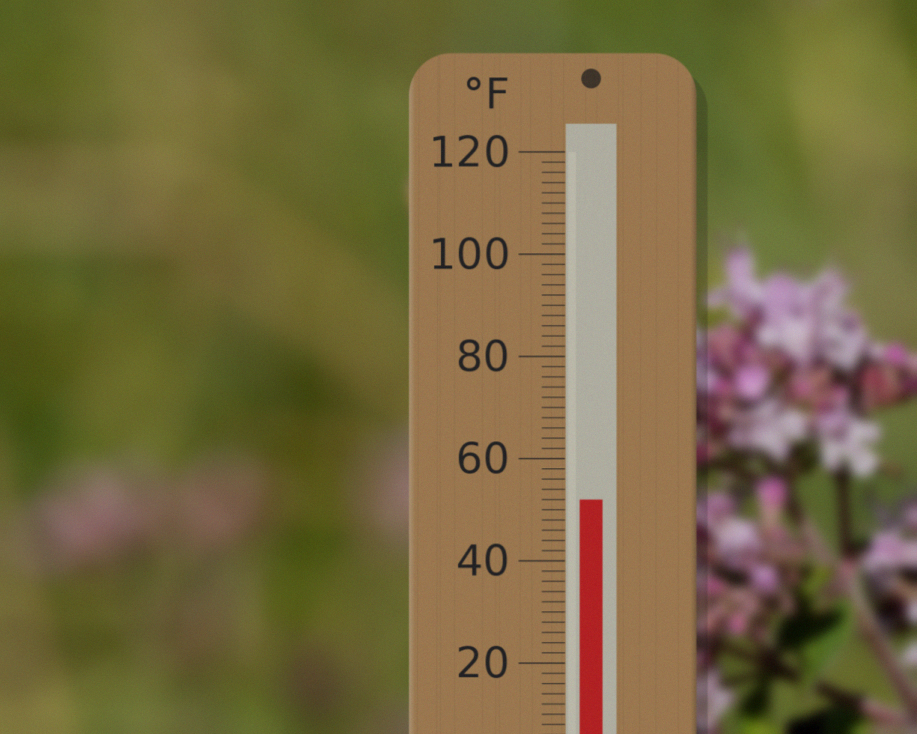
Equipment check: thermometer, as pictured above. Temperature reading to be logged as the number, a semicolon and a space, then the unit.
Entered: 52; °F
